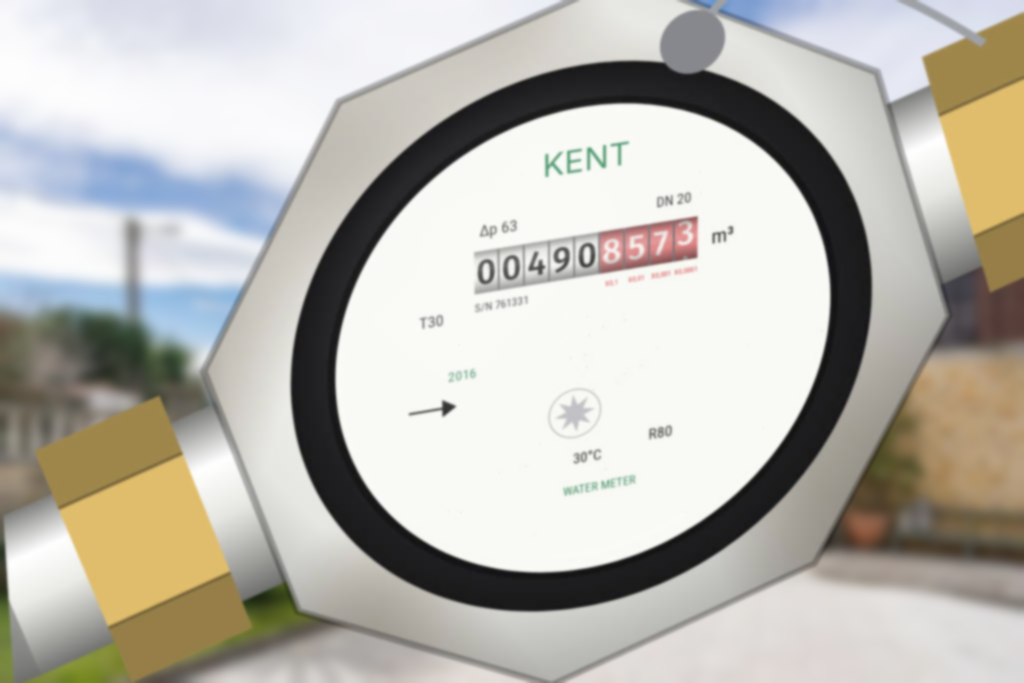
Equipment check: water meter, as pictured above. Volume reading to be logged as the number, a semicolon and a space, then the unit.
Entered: 490.8573; m³
